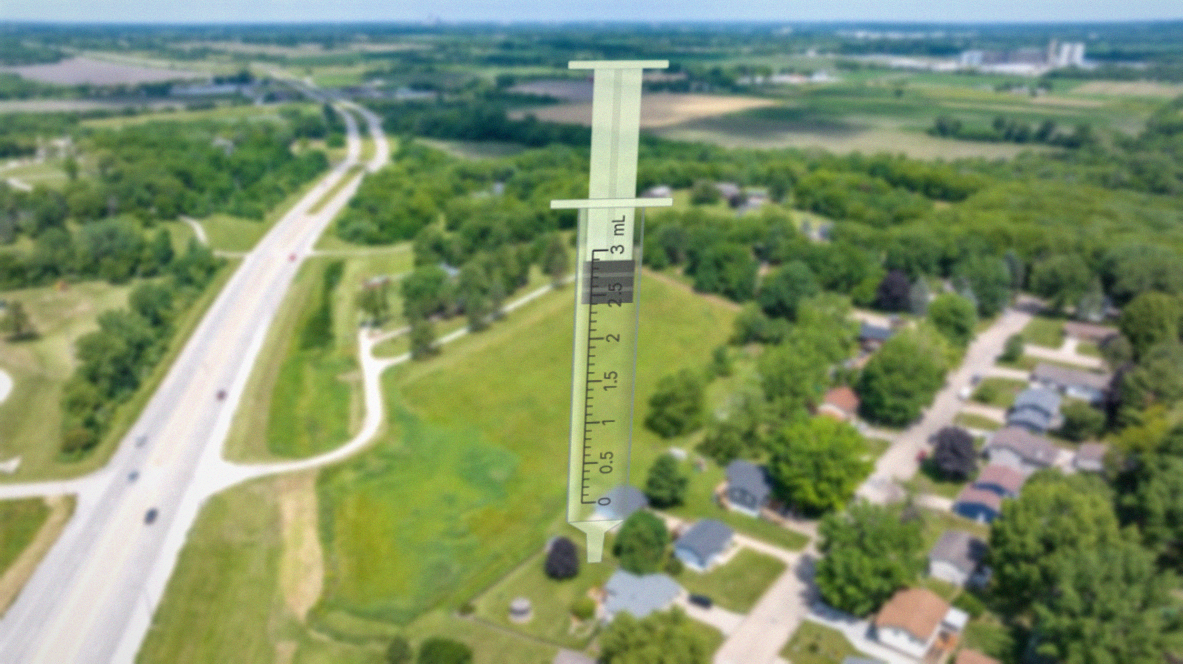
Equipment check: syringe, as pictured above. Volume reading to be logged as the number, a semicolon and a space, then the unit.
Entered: 2.4; mL
